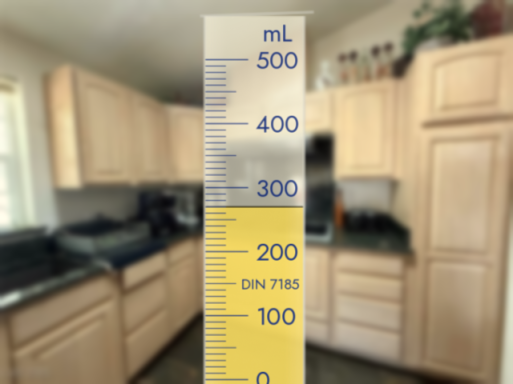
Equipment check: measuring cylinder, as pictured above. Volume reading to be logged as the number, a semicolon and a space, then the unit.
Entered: 270; mL
